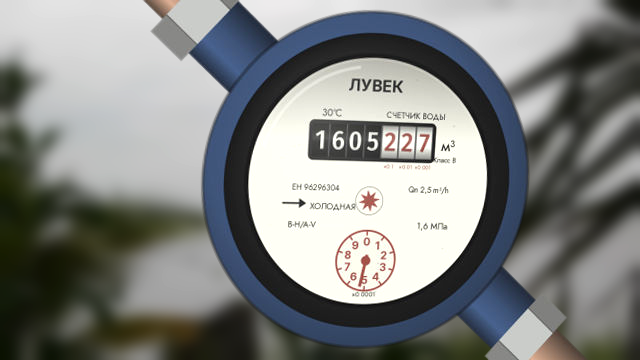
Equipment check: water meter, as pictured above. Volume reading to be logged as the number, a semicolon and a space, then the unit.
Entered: 1605.2275; m³
